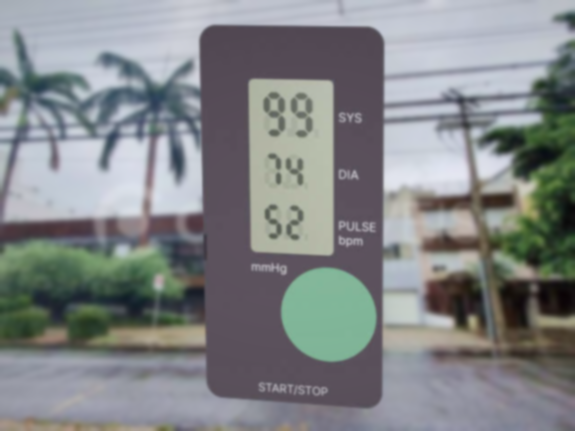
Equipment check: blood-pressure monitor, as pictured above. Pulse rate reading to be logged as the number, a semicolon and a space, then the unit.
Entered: 52; bpm
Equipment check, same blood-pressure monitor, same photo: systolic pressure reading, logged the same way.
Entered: 99; mmHg
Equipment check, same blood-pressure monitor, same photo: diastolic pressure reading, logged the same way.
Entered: 74; mmHg
